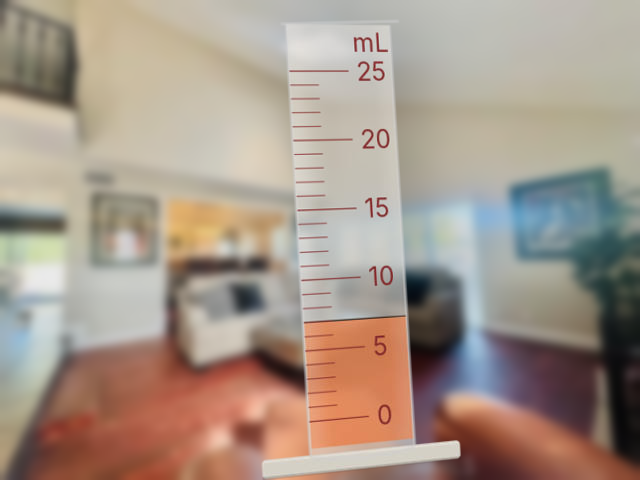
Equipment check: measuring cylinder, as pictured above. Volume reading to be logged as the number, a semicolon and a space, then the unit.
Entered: 7; mL
